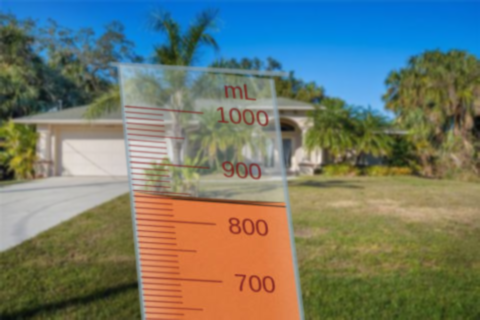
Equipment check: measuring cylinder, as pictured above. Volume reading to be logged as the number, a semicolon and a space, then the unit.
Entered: 840; mL
